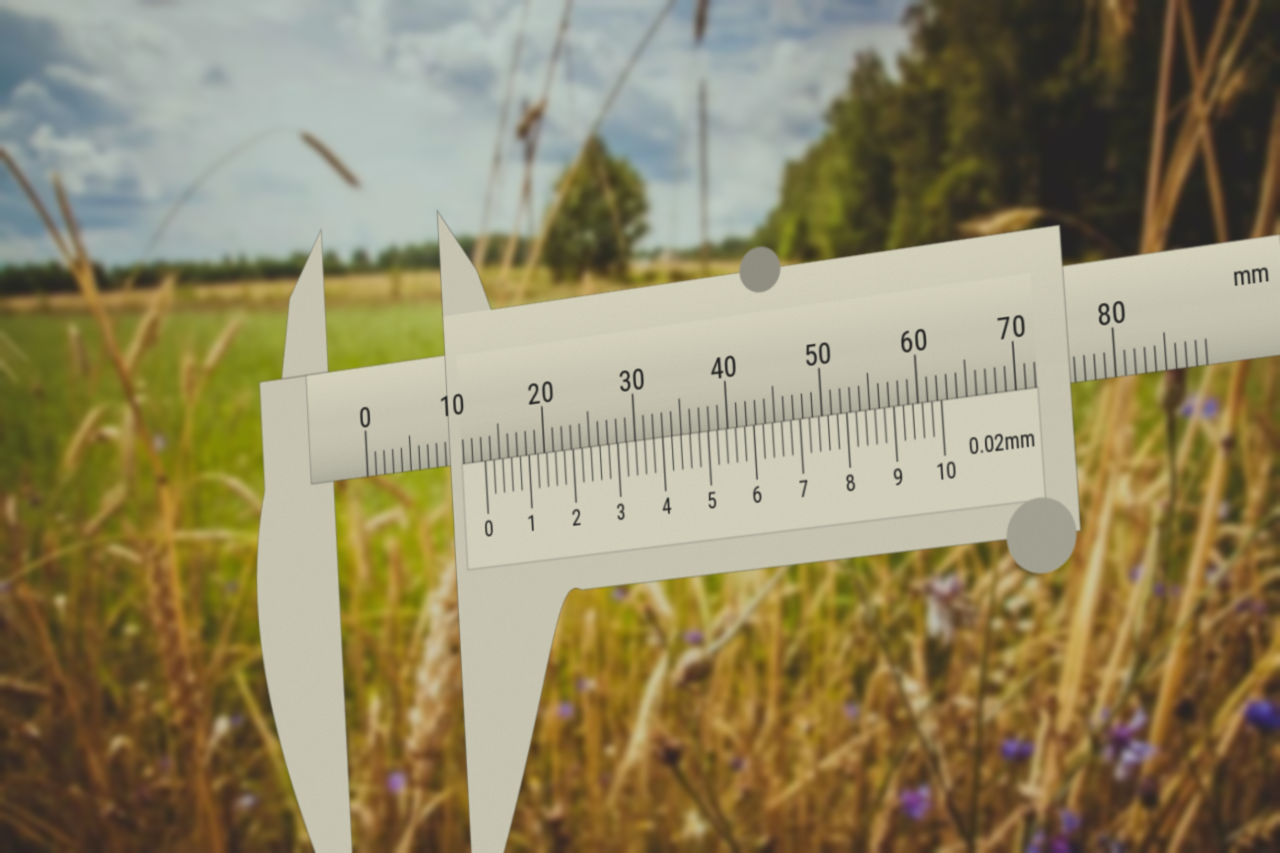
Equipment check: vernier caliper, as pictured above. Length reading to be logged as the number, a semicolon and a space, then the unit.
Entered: 13.4; mm
